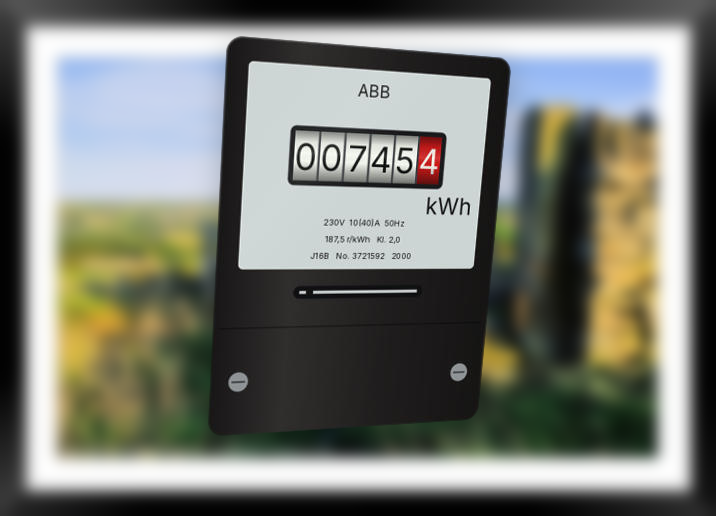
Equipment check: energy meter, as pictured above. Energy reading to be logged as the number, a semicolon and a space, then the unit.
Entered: 745.4; kWh
